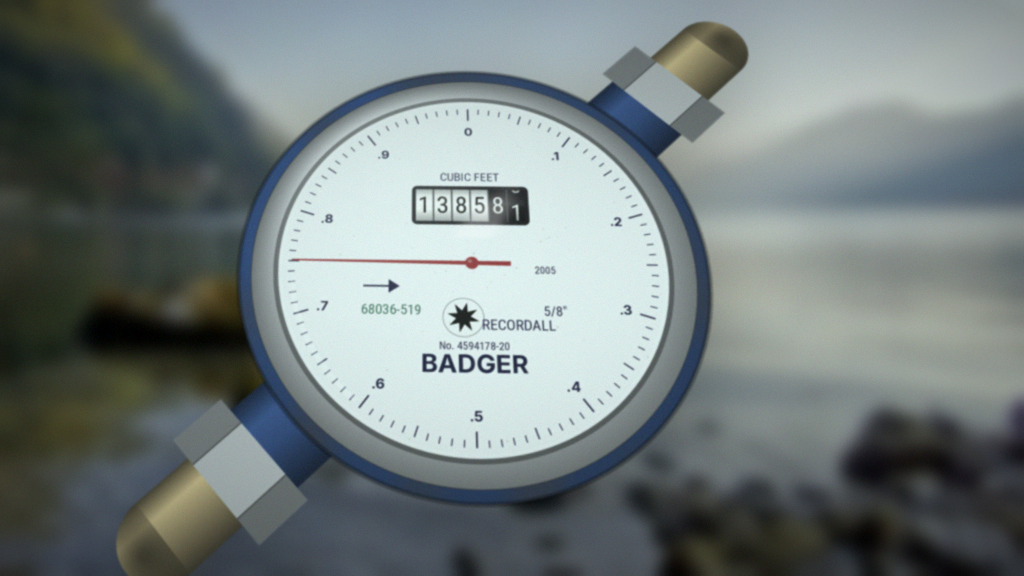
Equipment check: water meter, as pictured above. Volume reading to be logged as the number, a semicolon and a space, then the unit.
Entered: 138580.75; ft³
